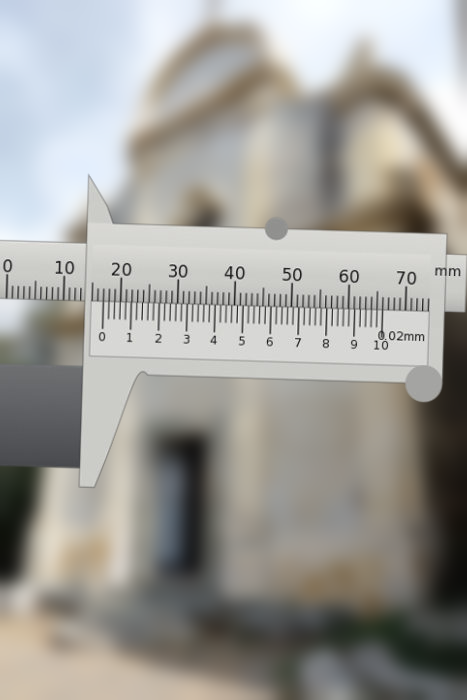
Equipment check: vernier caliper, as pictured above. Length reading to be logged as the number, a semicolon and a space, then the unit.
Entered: 17.0; mm
